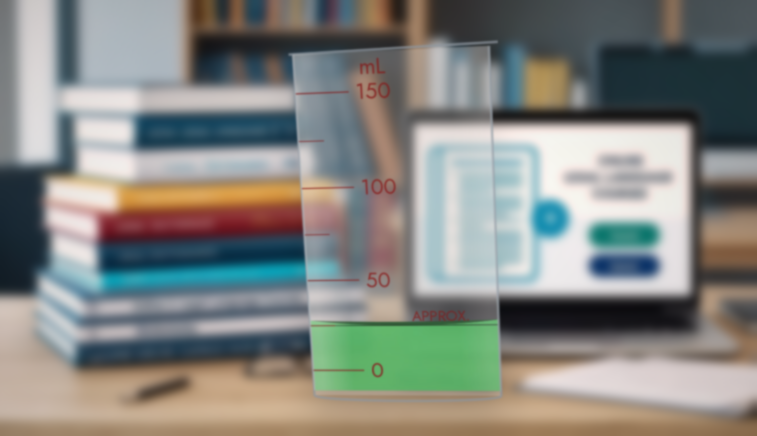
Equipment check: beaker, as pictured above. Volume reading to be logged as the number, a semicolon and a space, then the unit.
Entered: 25; mL
